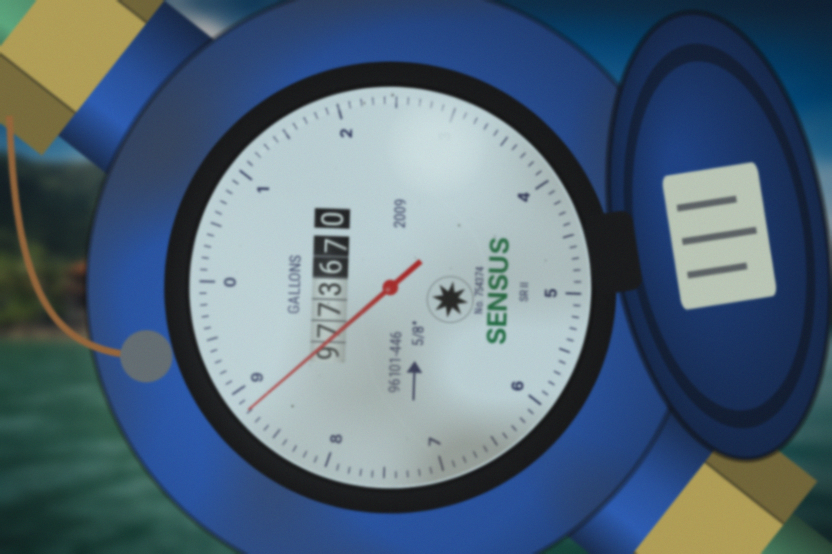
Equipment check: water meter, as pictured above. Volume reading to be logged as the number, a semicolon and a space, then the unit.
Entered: 9773668.8; gal
